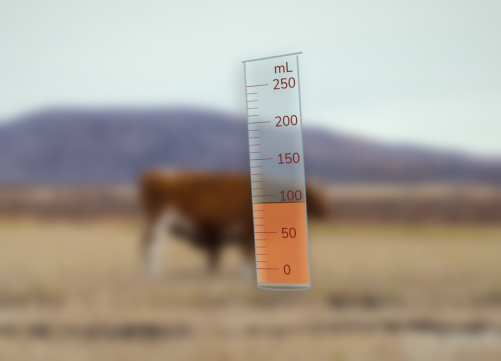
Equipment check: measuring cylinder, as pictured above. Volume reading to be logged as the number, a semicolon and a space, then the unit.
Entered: 90; mL
